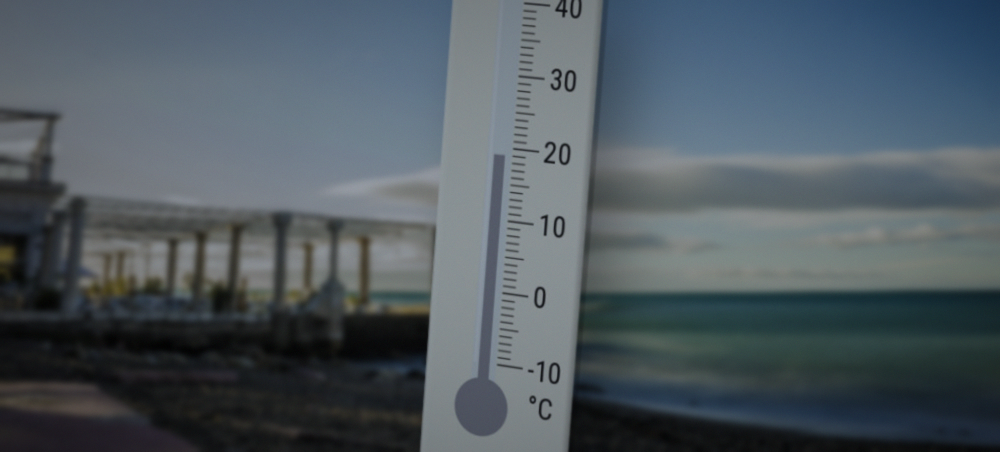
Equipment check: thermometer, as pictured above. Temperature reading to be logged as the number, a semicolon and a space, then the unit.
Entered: 19; °C
